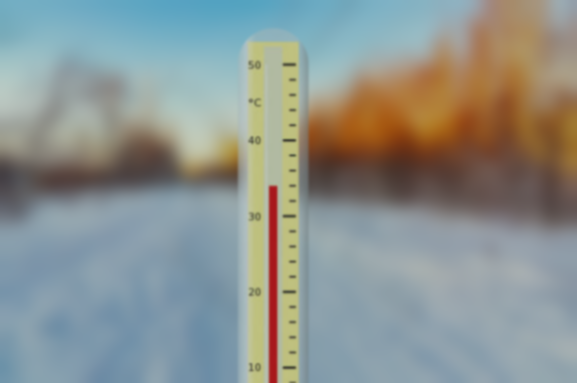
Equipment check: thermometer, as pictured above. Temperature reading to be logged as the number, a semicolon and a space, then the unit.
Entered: 34; °C
